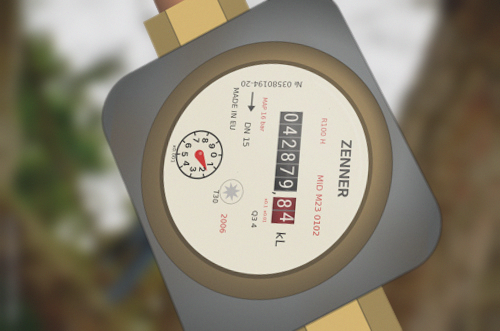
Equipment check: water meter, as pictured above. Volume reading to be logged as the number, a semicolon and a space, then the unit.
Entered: 42879.841; kL
